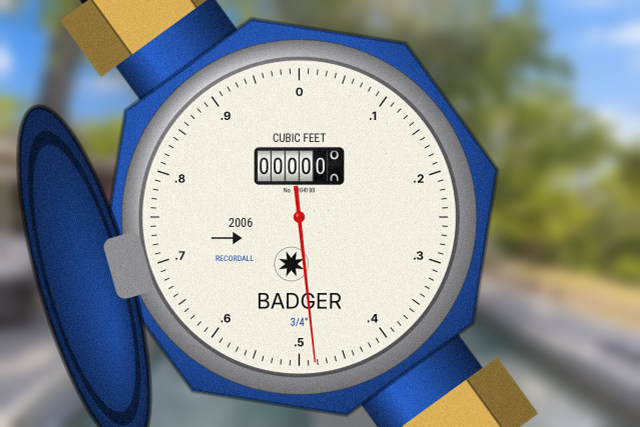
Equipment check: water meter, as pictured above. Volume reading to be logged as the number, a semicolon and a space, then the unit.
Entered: 8.48; ft³
